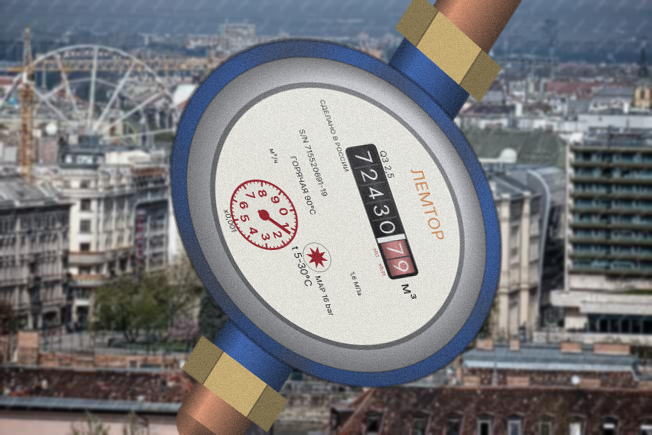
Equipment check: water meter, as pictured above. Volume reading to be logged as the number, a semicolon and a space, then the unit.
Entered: 72430.791; m³
